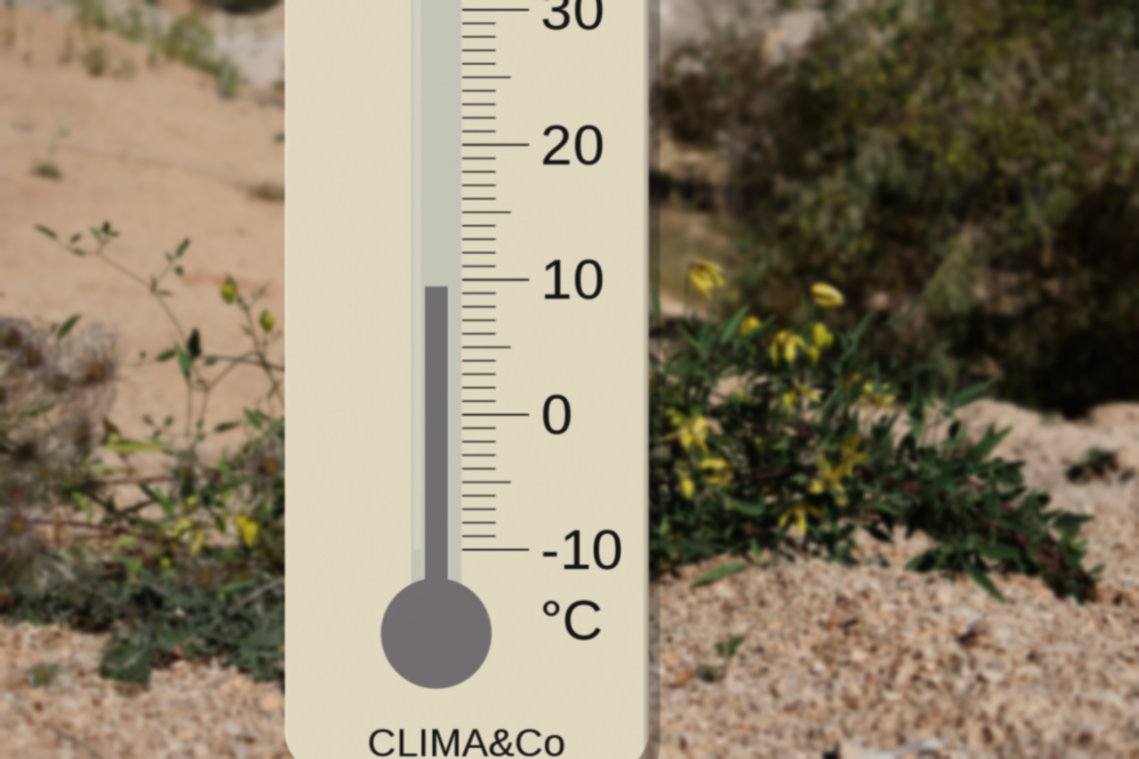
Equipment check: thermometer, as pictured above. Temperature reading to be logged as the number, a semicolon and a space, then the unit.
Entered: 9.5; °C
